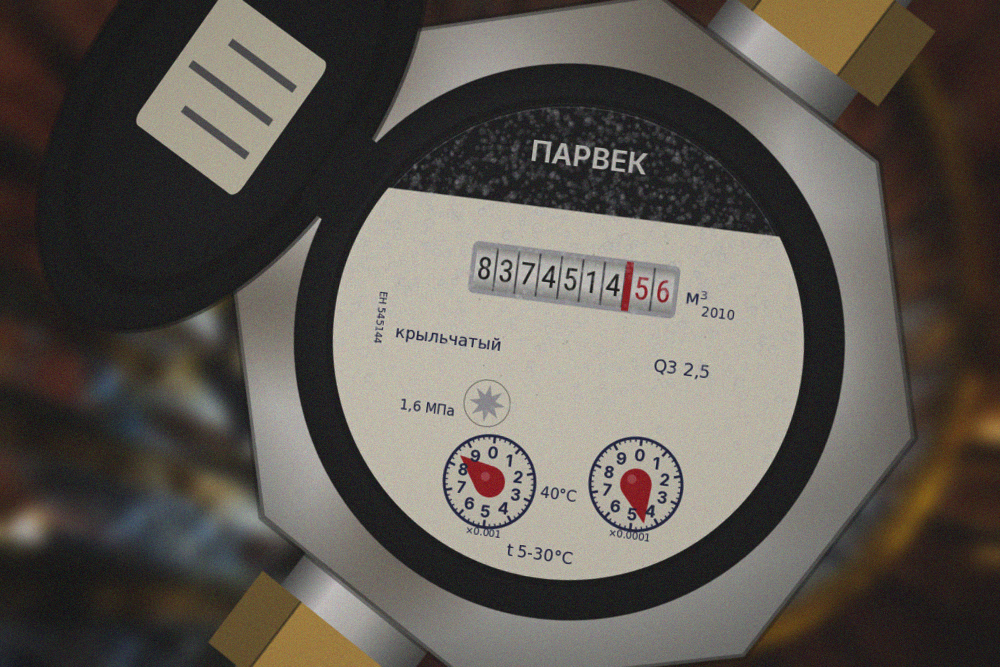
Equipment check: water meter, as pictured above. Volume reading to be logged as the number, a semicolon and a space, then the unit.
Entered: 8374514.5684; m³
